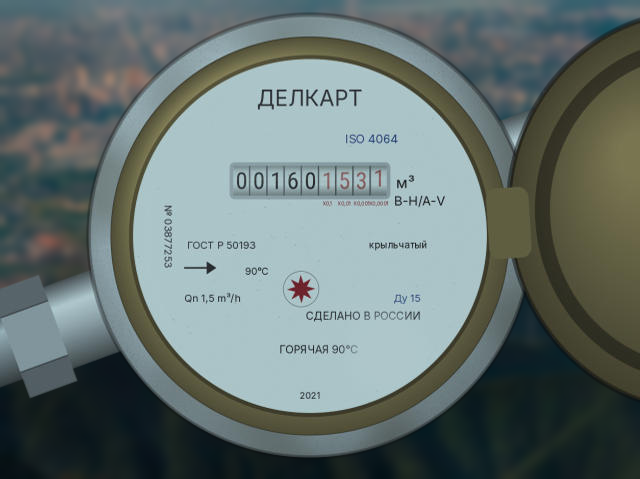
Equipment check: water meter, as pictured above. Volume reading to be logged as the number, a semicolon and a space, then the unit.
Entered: 160.1531; m³
